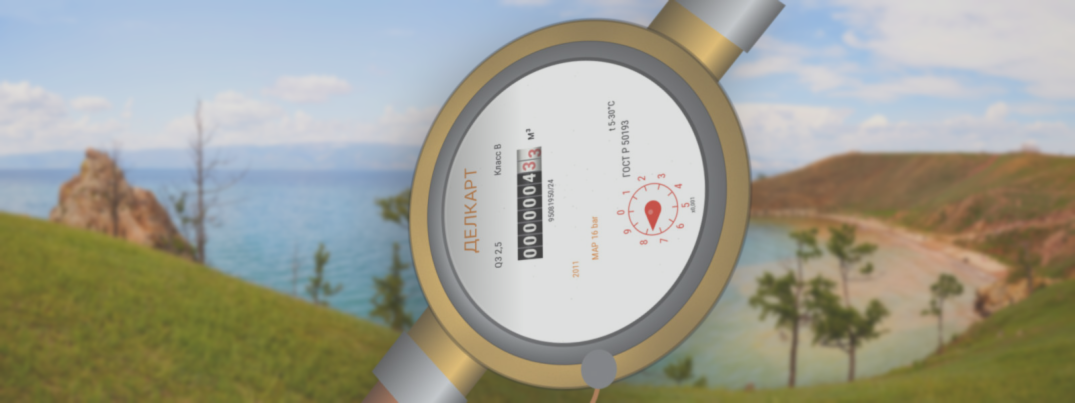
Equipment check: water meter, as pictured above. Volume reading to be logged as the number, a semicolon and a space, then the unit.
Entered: 4.327; m³
